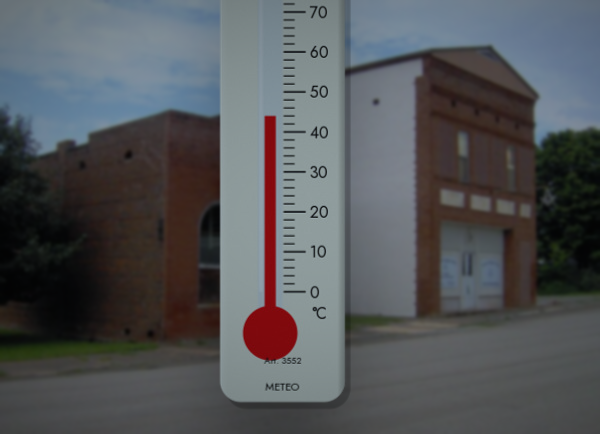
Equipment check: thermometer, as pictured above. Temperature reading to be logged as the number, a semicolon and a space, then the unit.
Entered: 44; °C
